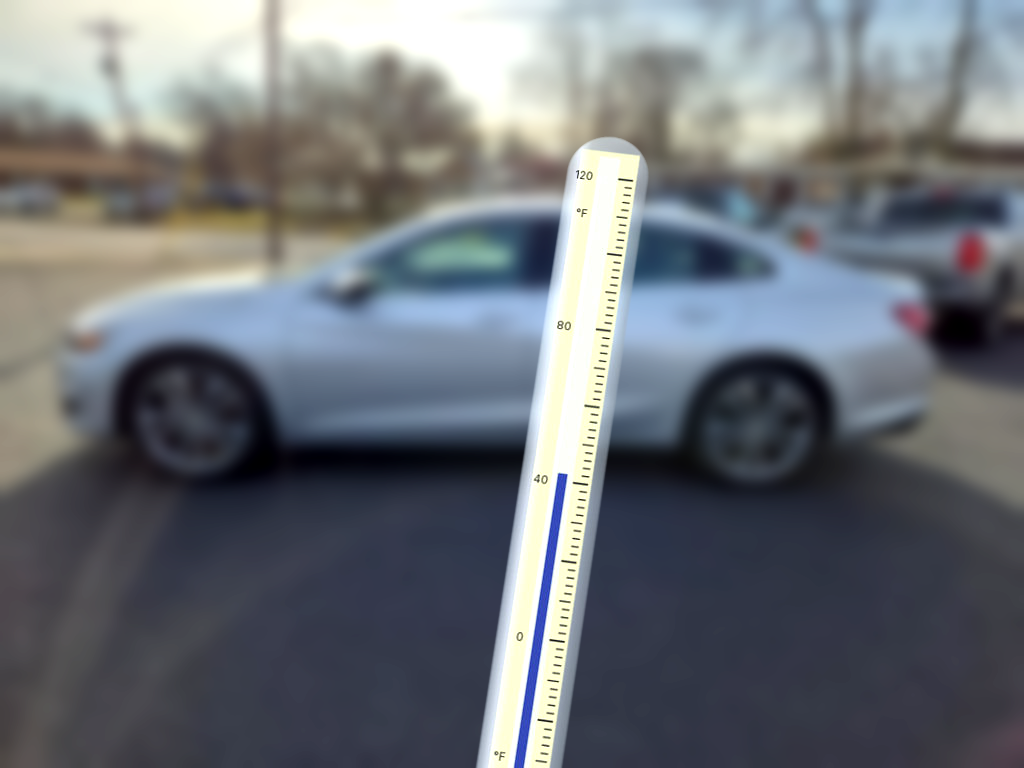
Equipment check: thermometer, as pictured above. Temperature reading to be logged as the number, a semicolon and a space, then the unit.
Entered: 42; °F
